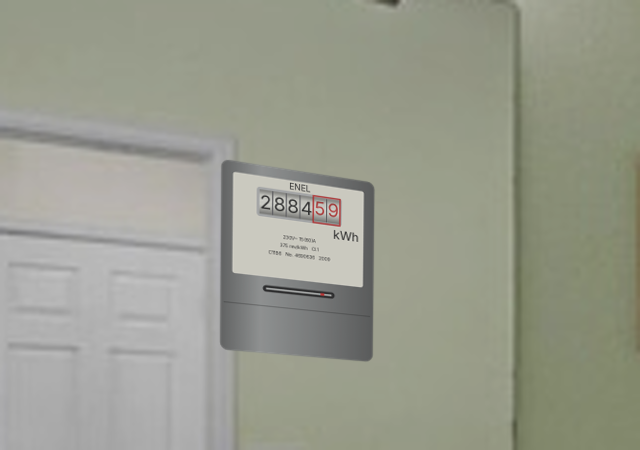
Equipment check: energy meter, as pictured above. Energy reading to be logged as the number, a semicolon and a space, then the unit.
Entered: 2884.59; kWh
